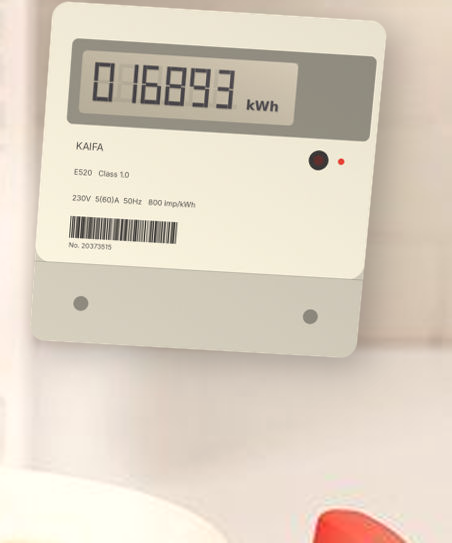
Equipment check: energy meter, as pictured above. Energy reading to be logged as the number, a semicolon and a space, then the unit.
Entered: 16893; kWh
